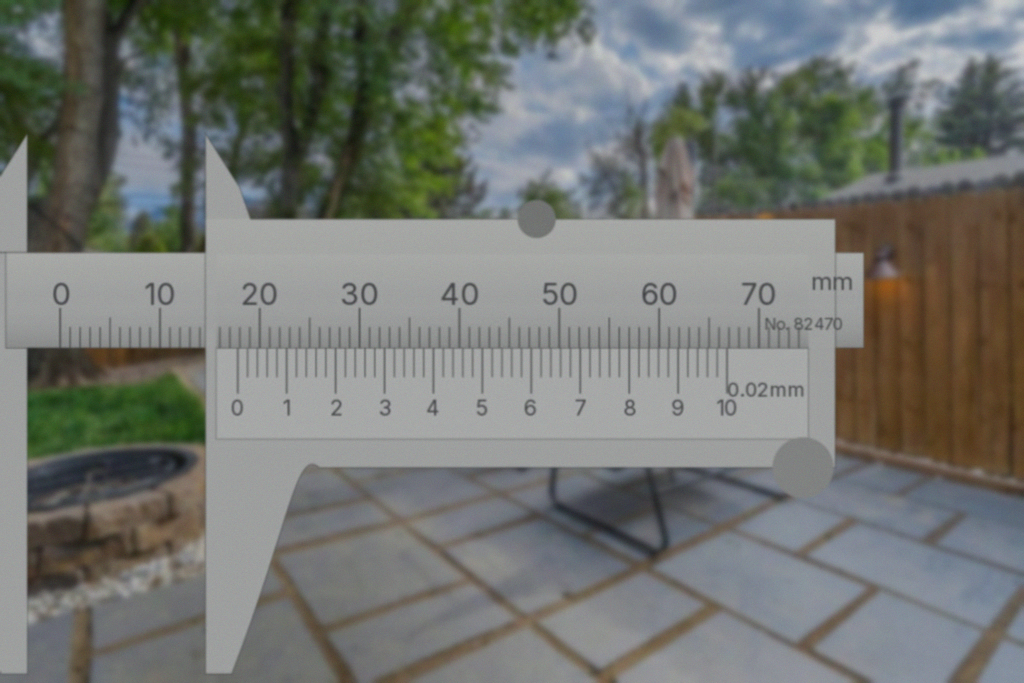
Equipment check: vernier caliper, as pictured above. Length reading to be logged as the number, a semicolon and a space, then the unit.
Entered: 17.8; mm
